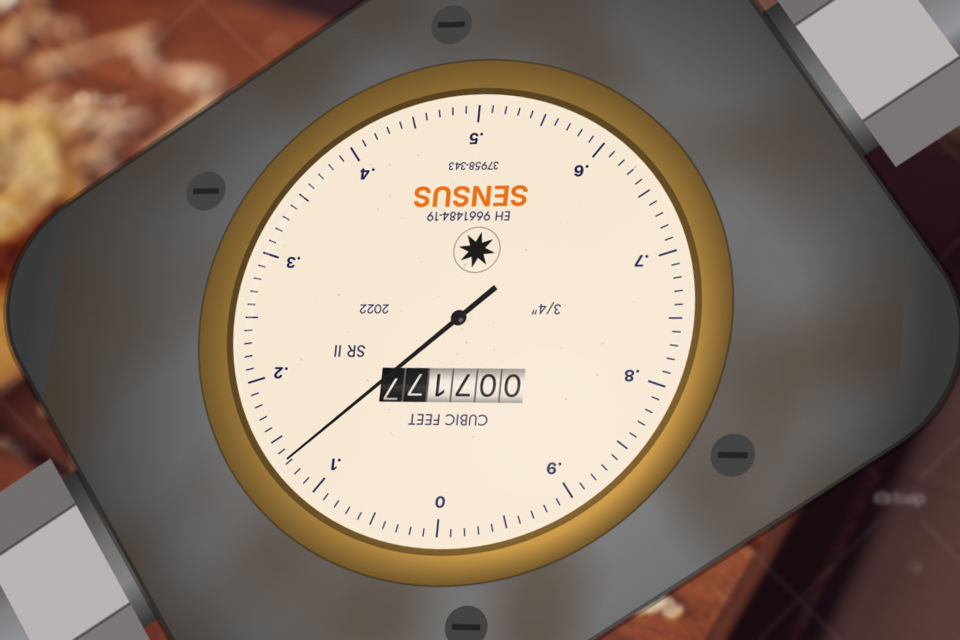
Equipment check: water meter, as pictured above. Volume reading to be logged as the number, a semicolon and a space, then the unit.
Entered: 7177.13; ft³
